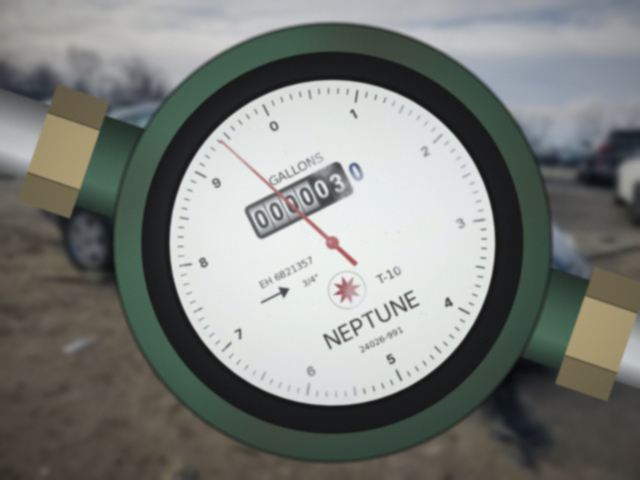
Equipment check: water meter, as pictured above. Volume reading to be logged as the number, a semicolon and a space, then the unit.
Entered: 29.4; gal
